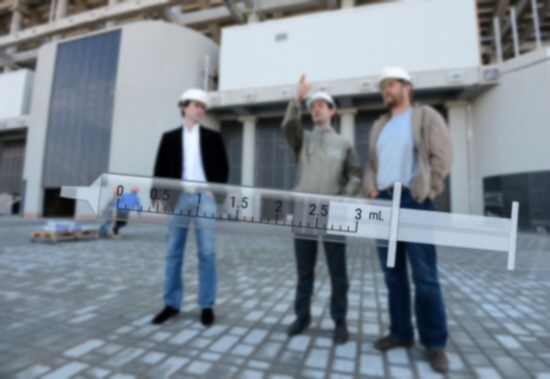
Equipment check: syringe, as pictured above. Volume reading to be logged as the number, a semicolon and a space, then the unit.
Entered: 2.2; mL
